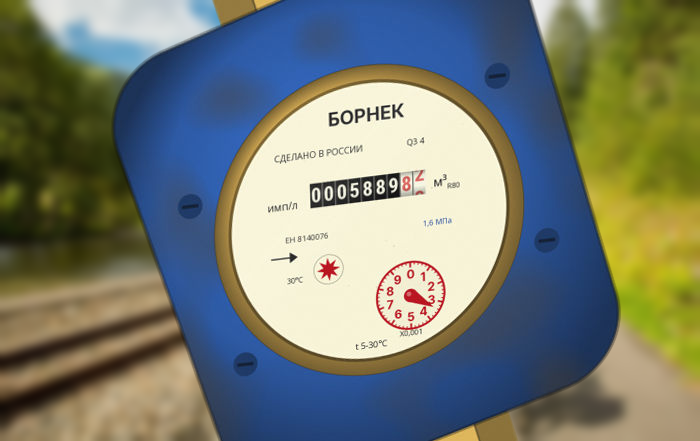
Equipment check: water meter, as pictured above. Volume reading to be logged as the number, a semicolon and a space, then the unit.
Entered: 5889.823; m³
